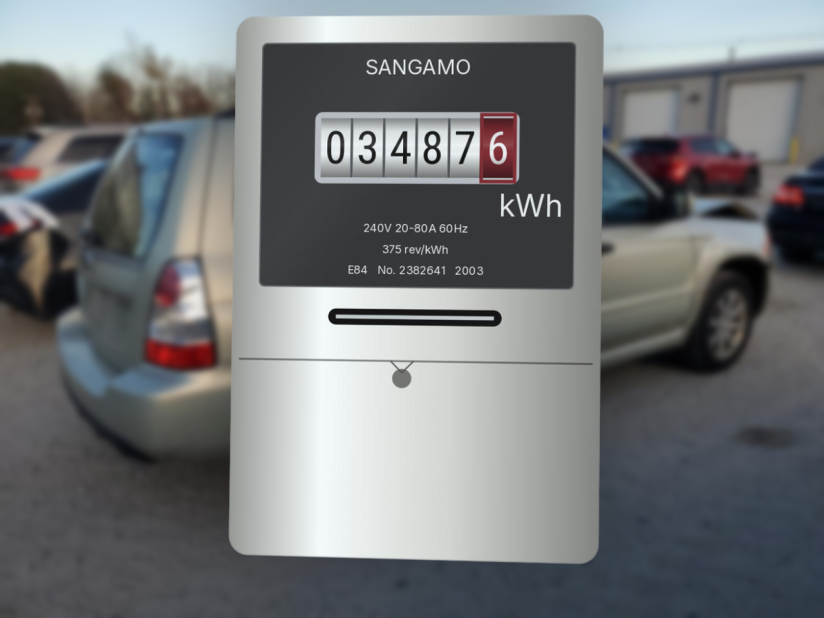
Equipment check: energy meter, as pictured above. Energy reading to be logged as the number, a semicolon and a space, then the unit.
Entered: 3487.6; kWh
